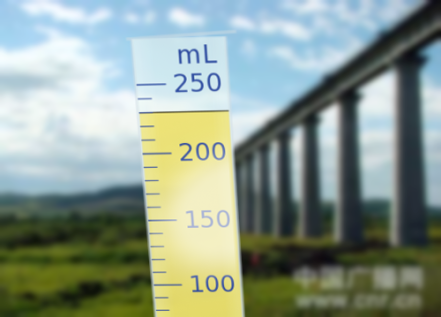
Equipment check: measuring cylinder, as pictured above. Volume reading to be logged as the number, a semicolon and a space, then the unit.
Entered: 230; mL
